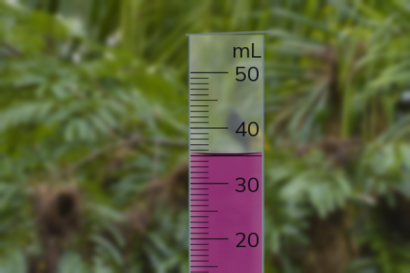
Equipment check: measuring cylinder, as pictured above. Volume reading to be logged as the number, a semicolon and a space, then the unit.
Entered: 35; mL
